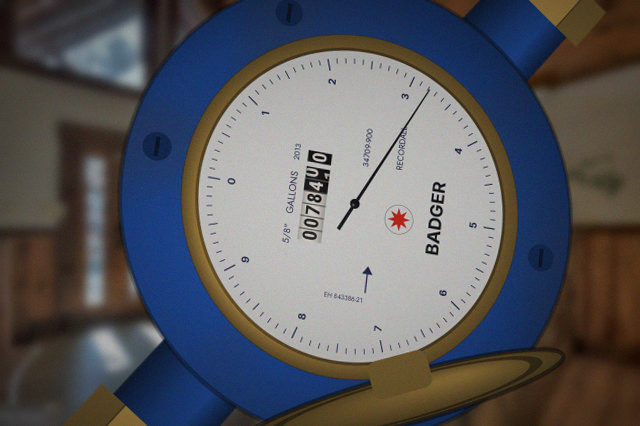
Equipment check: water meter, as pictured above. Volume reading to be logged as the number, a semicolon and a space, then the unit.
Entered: 78403.2; gal
